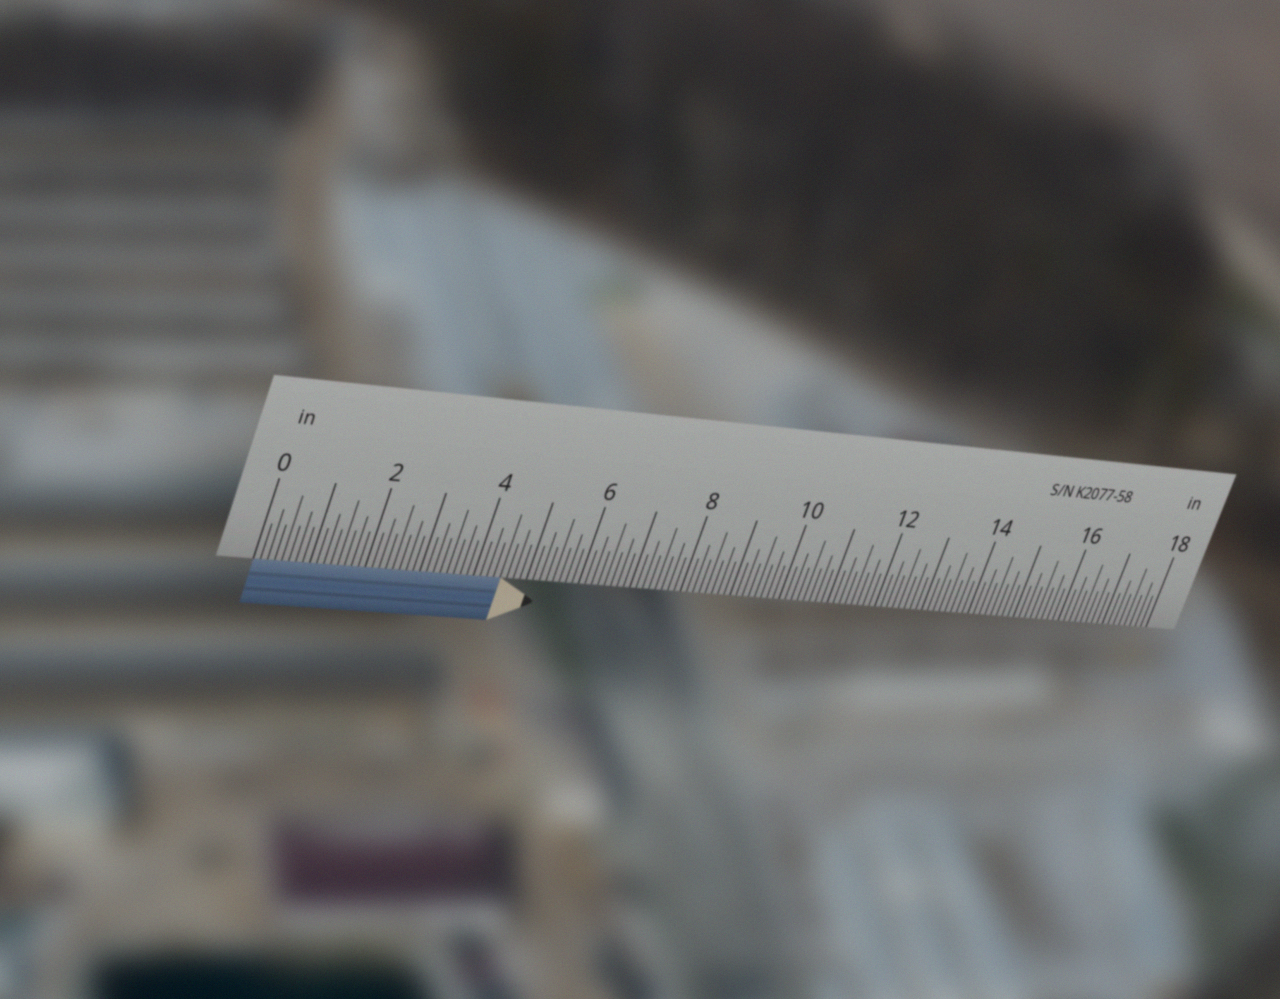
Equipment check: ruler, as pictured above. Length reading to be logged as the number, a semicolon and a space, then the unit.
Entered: 5.25; in
